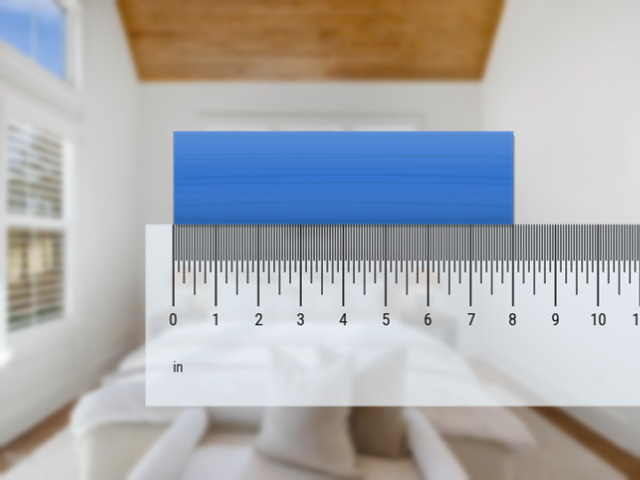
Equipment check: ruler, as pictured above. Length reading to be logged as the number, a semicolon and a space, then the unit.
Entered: 8; in
